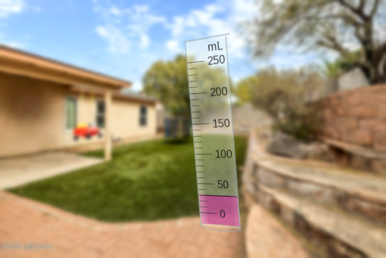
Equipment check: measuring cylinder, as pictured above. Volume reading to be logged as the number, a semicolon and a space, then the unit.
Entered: 30; mL
